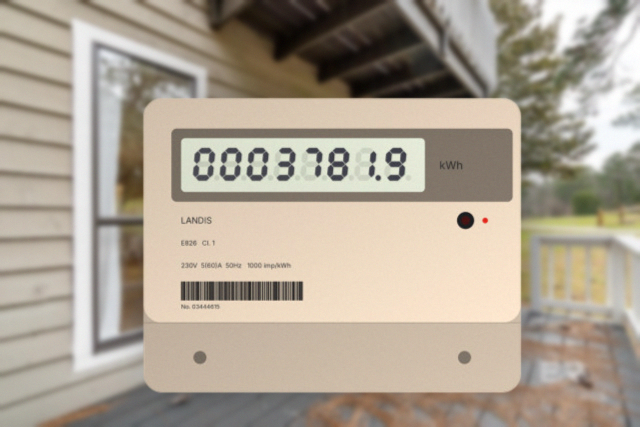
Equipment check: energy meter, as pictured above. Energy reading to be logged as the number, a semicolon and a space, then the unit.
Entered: 3781.9; kWh
